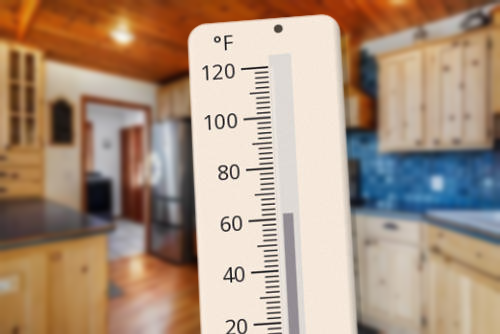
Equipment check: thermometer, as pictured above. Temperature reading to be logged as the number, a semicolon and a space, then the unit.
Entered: 62; °F
